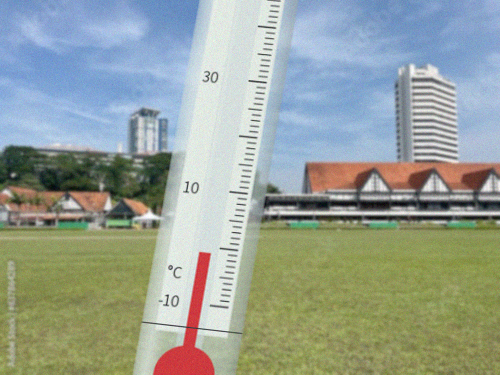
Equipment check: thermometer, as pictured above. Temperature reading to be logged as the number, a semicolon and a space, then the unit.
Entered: -1; °C
